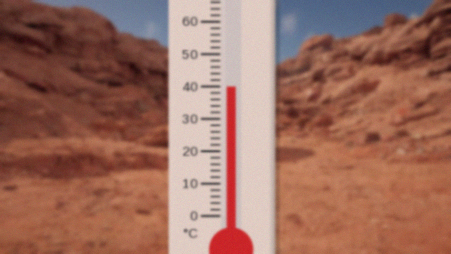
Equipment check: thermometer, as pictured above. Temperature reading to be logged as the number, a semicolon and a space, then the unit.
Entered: 40; °C
